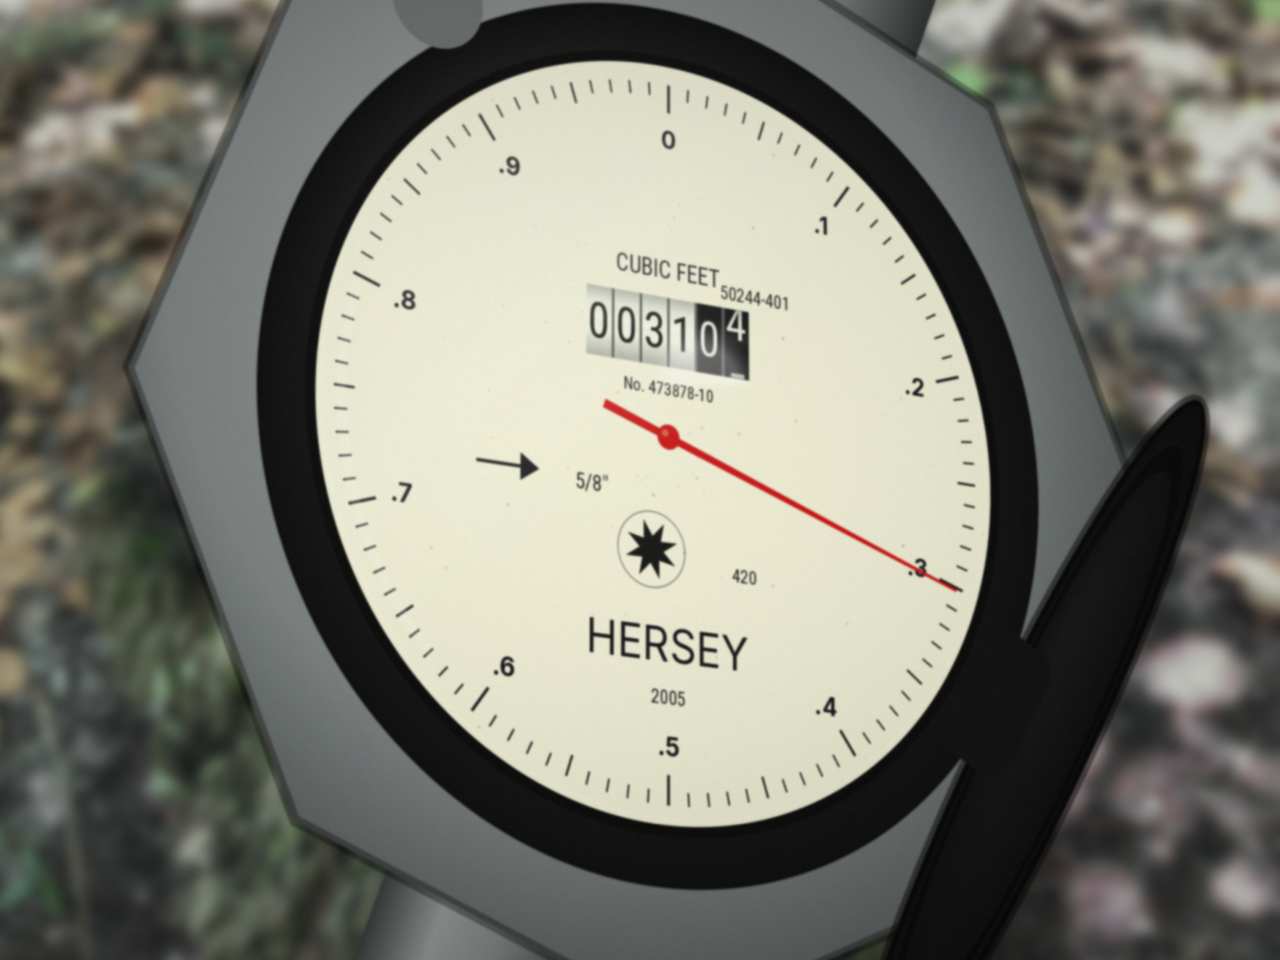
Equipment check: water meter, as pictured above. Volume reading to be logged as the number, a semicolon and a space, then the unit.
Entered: 3104.30; ft³
